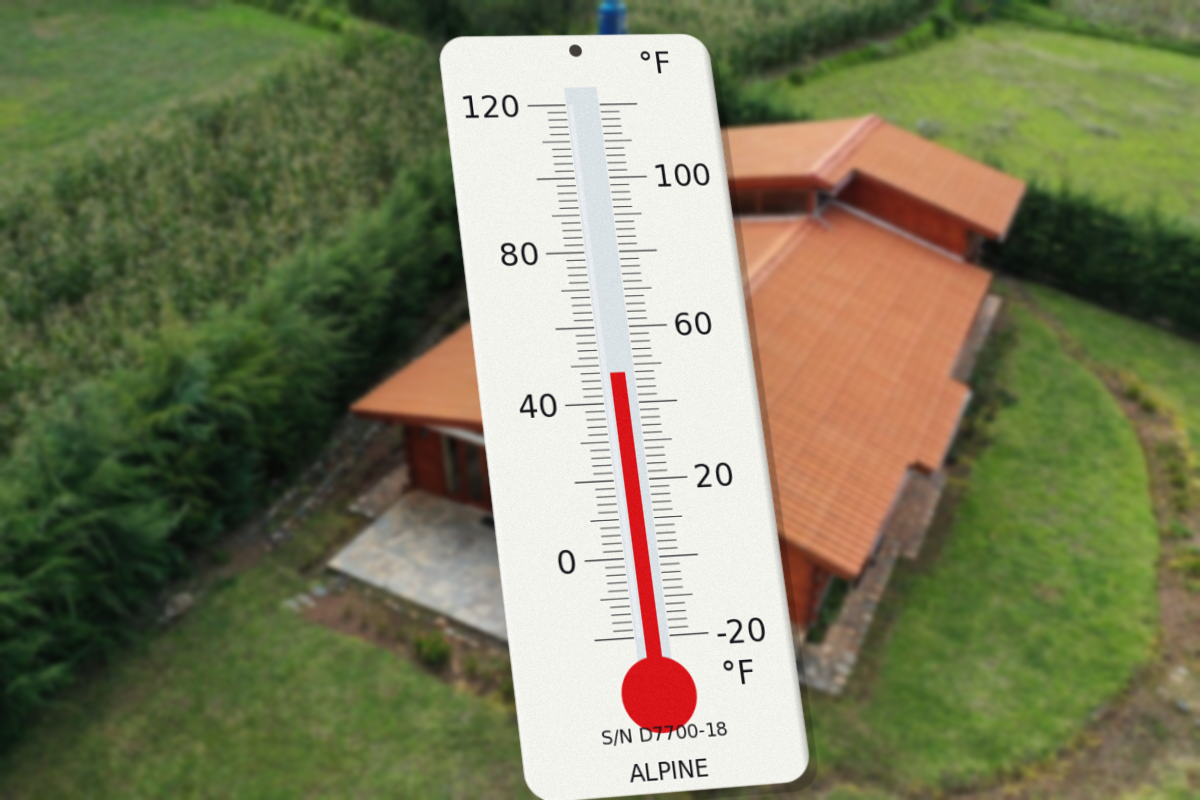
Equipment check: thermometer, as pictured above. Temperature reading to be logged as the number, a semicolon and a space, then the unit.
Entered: 48; °F
